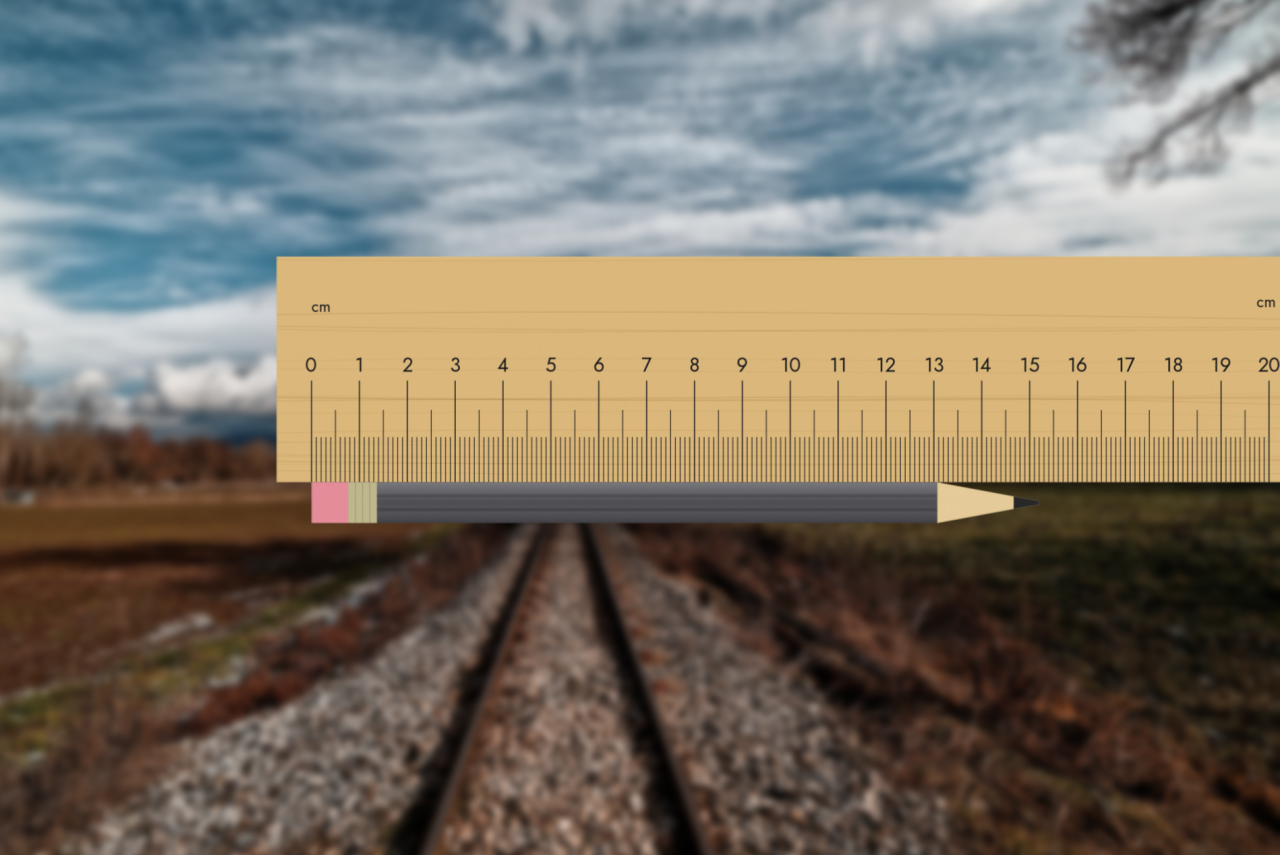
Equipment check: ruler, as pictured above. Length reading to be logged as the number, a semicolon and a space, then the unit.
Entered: 15.2; cm
